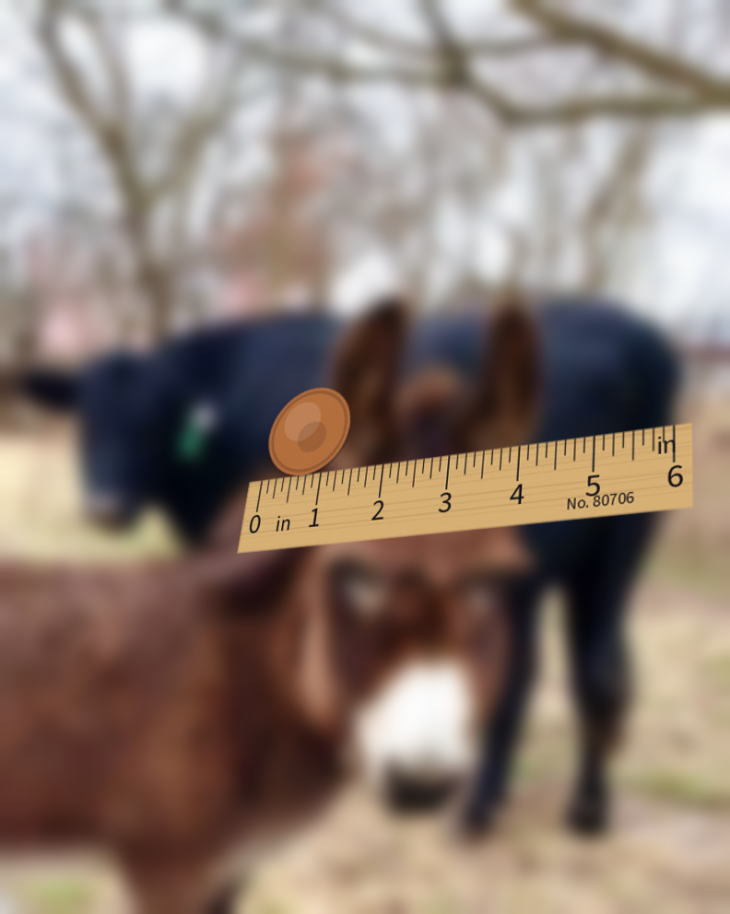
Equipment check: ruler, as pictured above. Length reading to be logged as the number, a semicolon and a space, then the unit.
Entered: 1.375; in
